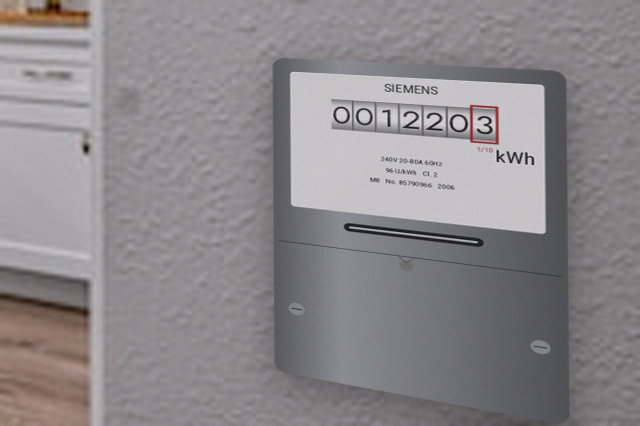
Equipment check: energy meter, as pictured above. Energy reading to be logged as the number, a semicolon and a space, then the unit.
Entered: 1220.3; kWh
